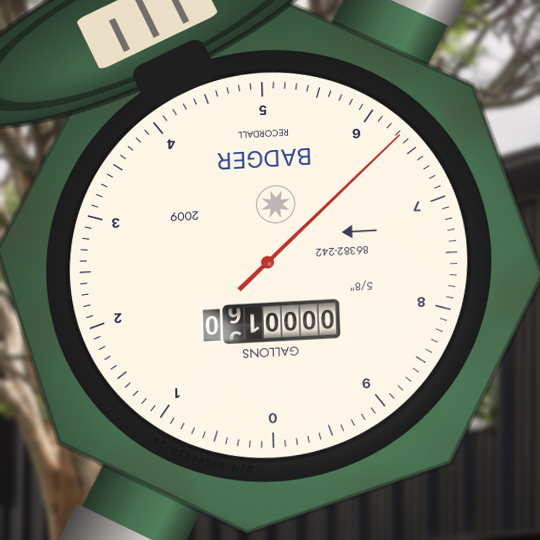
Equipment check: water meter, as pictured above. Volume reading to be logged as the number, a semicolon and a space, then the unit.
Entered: 156.3; gal
